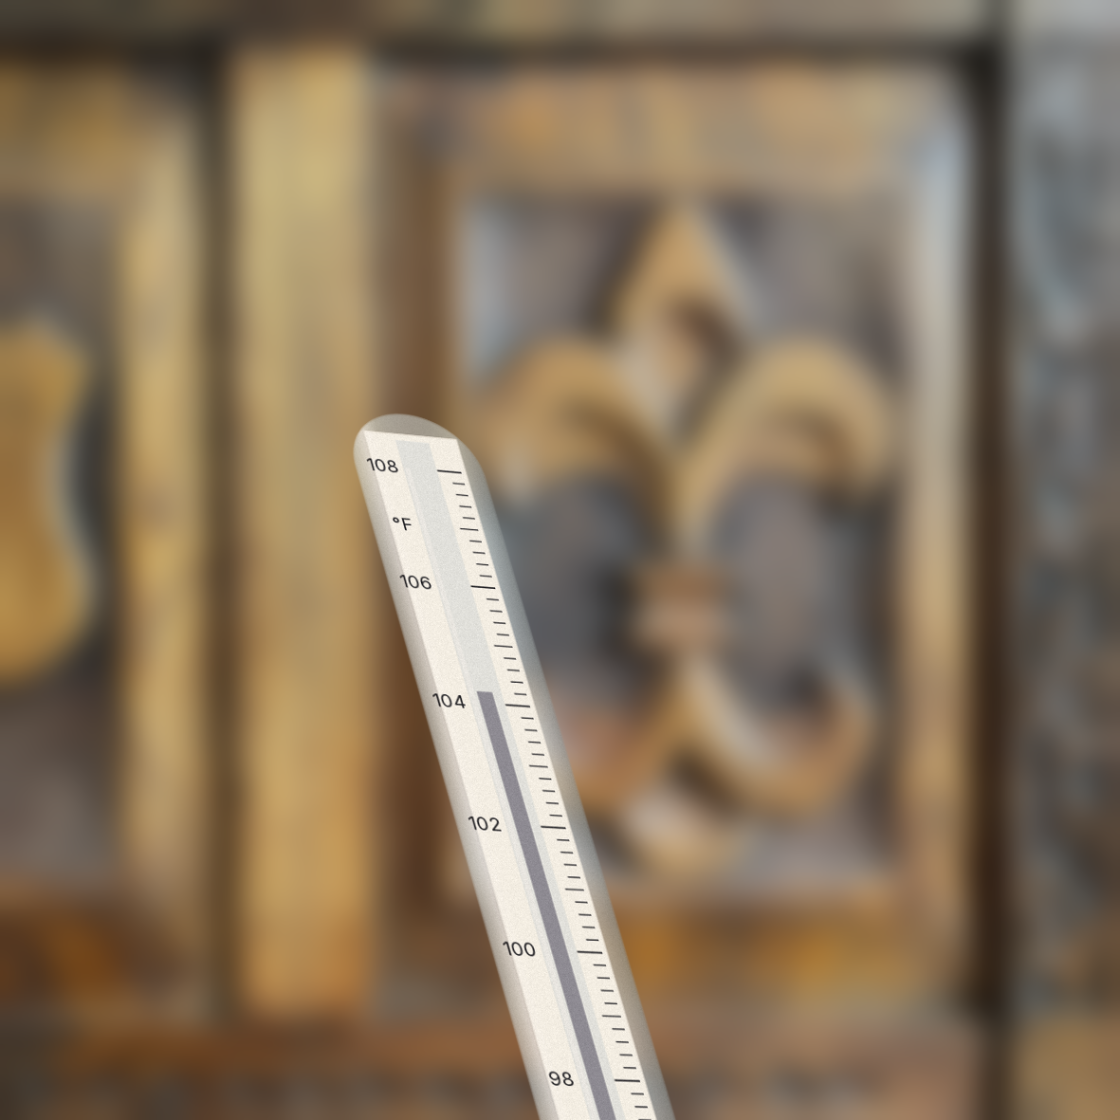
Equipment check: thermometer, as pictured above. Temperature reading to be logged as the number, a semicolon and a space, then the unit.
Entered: 104.2; °F
